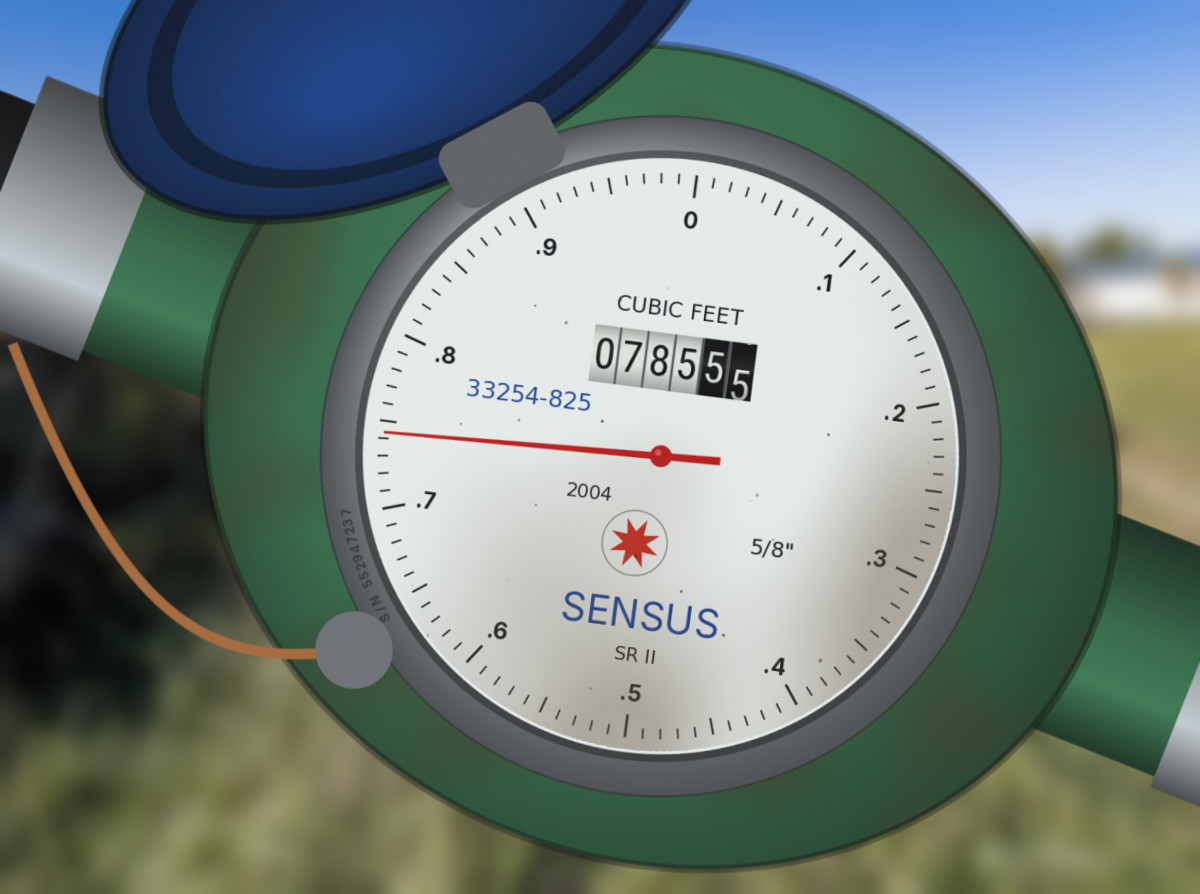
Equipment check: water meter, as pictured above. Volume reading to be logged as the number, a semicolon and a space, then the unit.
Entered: 78554.74; ft³
